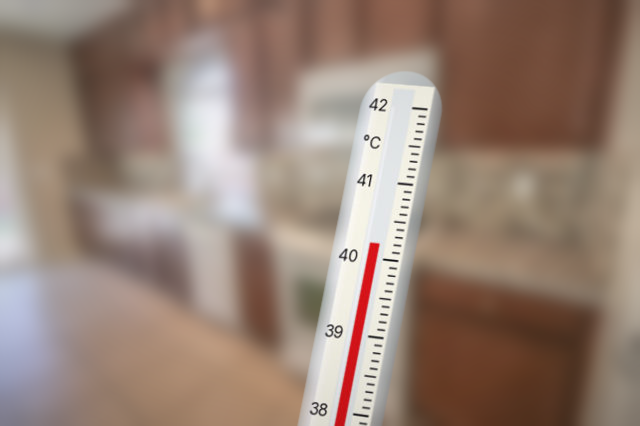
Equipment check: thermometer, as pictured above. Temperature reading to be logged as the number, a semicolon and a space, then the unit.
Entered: 40.2; °C
